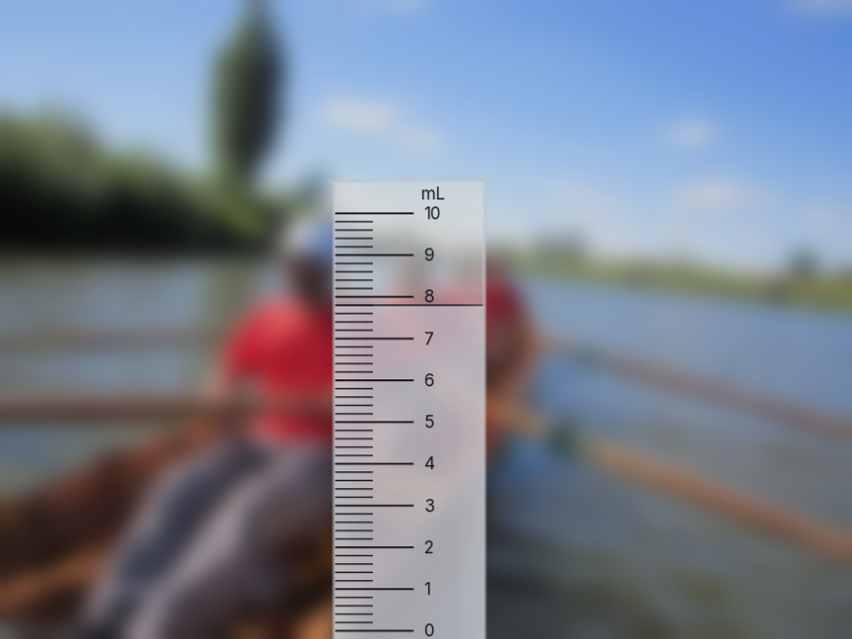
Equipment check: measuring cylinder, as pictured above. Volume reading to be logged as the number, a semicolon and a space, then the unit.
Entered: 7.8; mL
